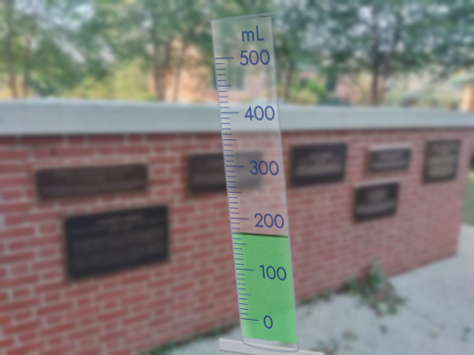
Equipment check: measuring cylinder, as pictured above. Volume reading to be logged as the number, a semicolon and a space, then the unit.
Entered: 170; mL
